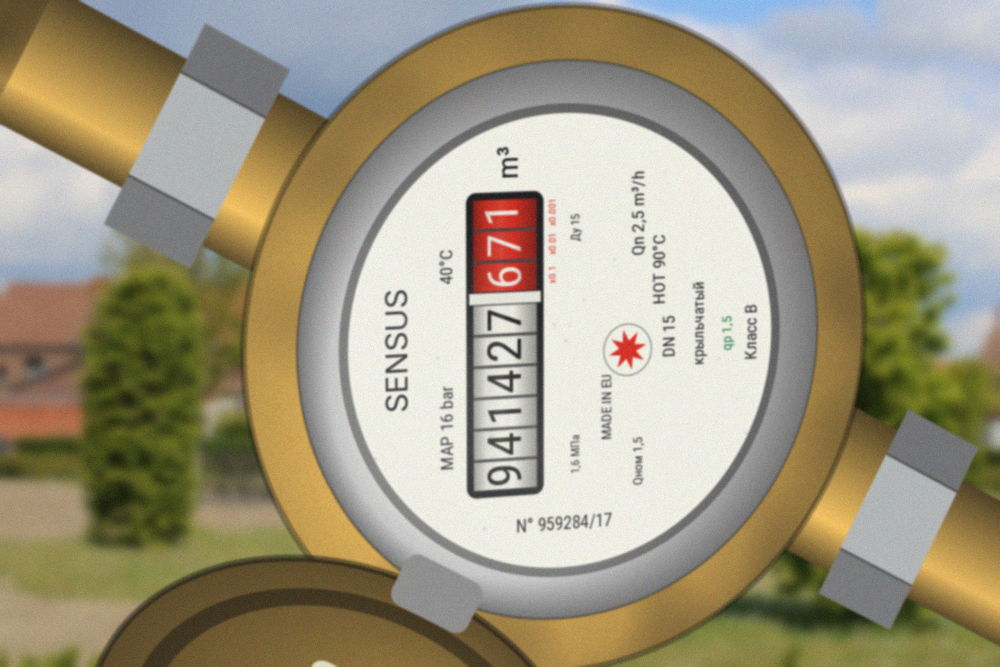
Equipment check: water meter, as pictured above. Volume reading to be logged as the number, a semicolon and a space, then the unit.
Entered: 941427.671; m³
